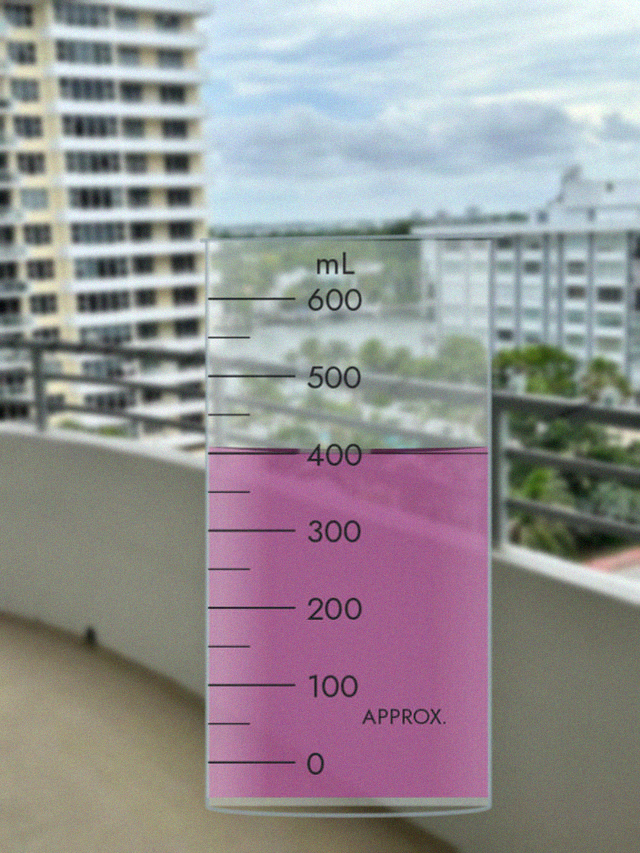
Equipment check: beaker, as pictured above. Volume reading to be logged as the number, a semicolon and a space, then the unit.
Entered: 400; mL
